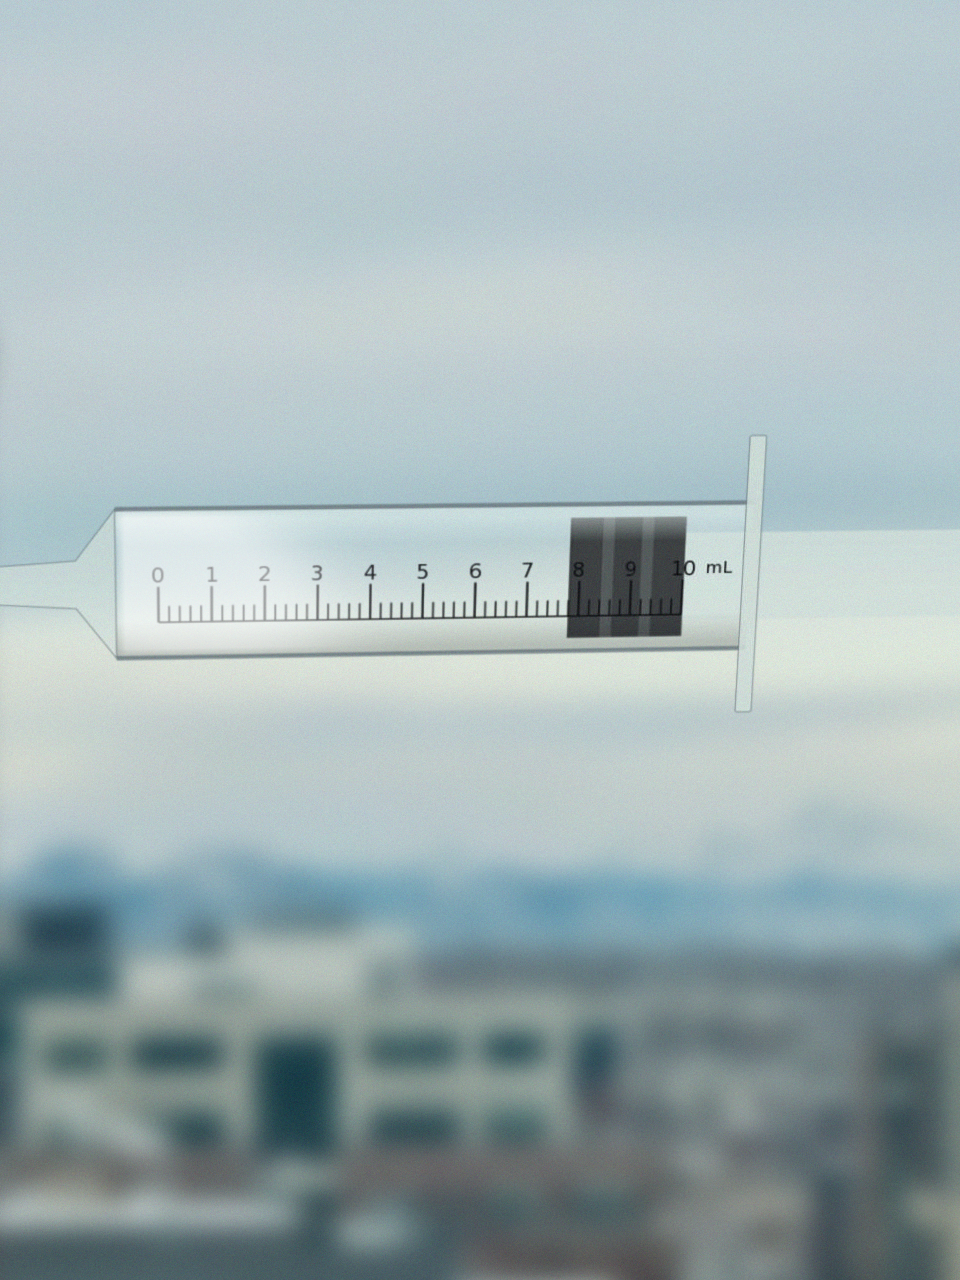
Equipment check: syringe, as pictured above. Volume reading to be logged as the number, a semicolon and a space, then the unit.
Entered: 7.8; mL
